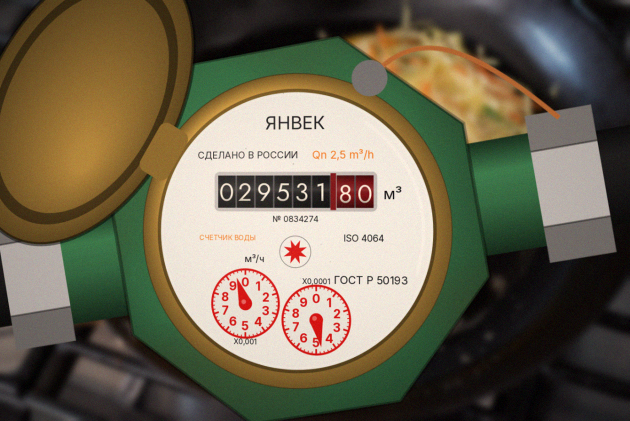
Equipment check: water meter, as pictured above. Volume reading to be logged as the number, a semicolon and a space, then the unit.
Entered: 29531.7994; m³
